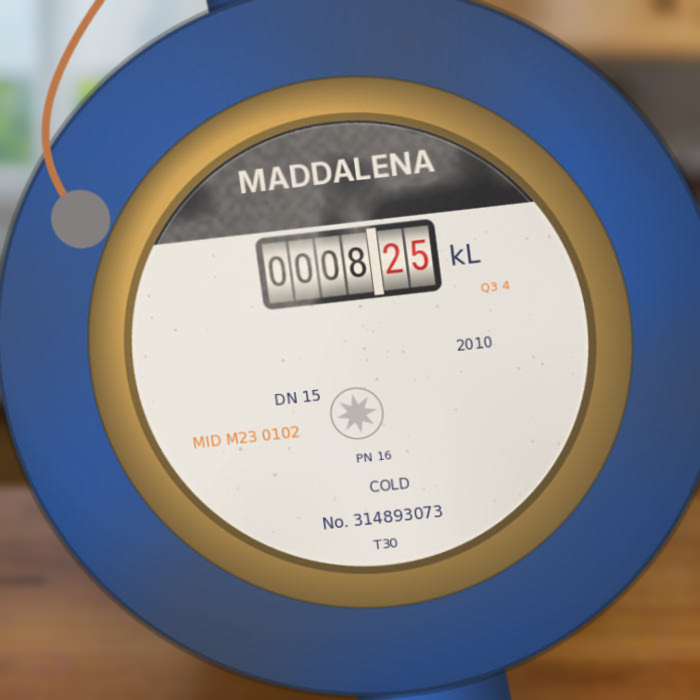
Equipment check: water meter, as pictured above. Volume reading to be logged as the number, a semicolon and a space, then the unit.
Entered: 8.25; kL
